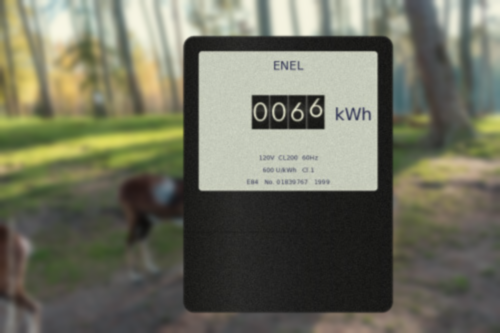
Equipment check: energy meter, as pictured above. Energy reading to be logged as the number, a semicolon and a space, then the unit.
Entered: 66; kWh
